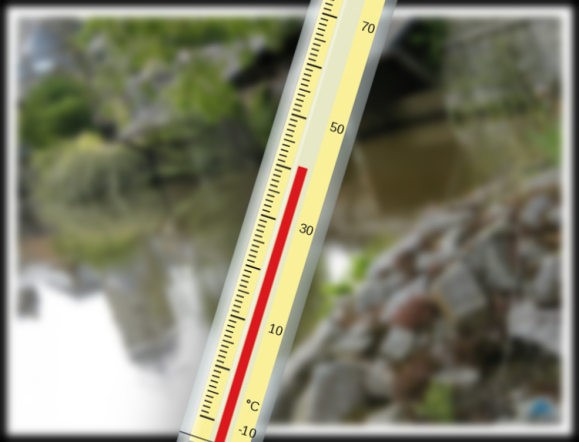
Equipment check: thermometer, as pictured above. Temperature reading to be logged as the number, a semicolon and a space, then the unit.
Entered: 41; °C
